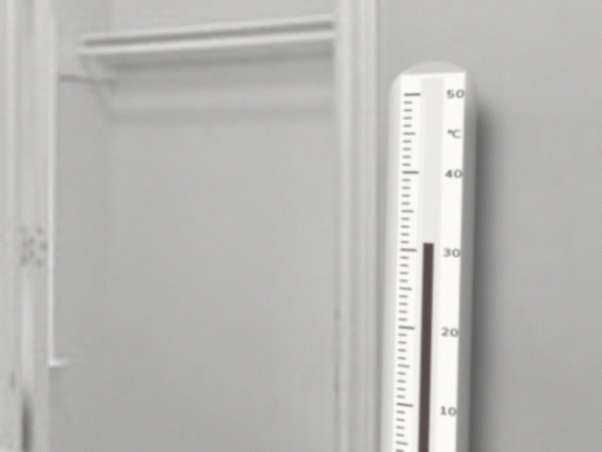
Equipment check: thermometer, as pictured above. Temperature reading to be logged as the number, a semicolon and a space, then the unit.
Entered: 31; °C
